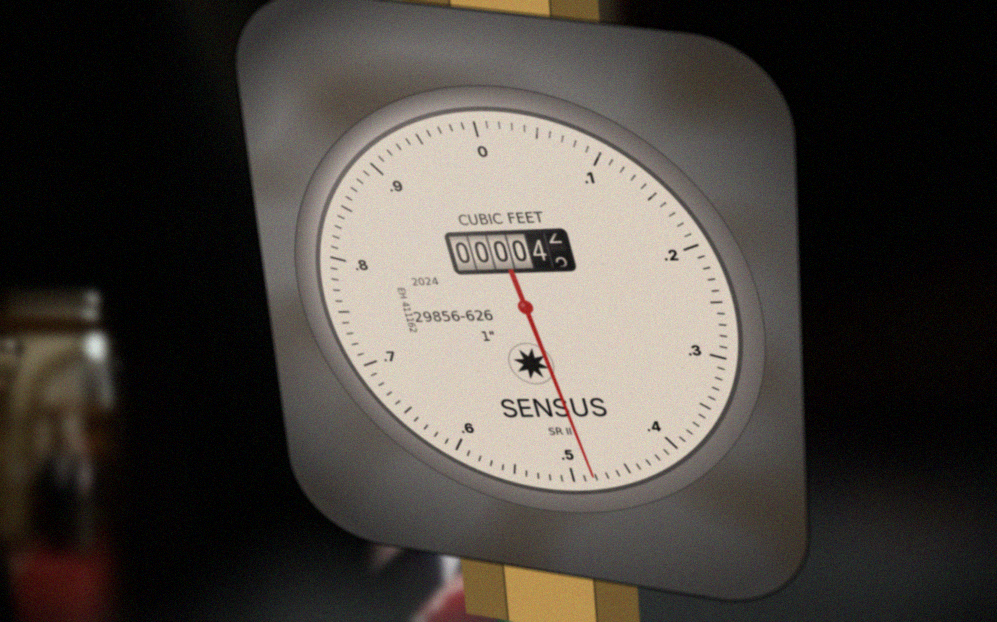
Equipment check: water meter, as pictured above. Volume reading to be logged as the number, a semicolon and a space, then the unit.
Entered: 42.48; ft³
